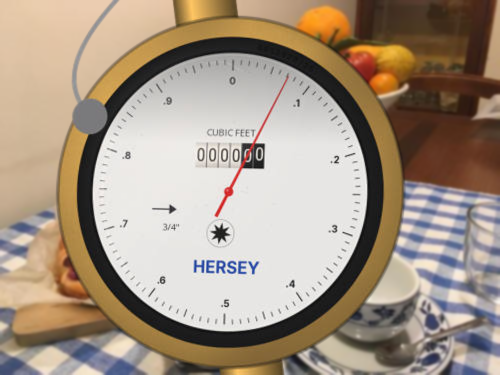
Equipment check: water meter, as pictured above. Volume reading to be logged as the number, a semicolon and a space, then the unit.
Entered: 0.07; ft³
